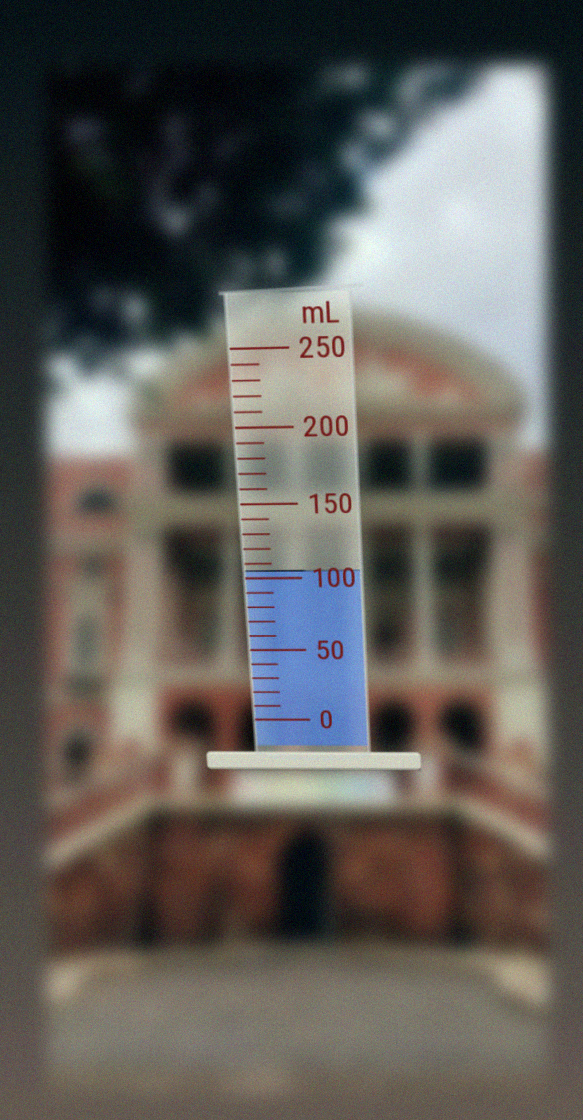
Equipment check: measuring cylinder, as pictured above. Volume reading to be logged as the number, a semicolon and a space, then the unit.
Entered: 105; mL
